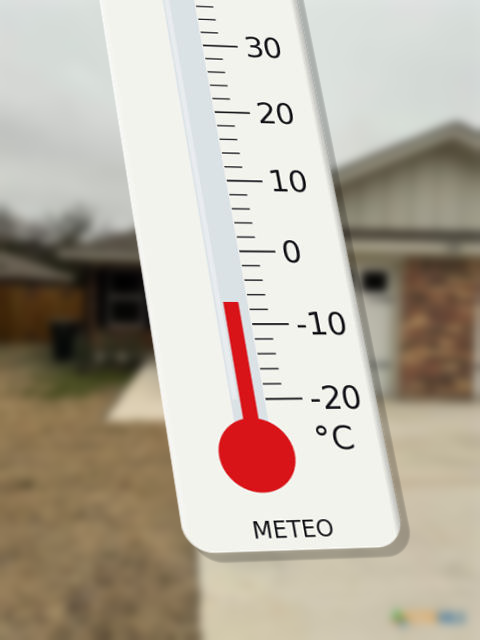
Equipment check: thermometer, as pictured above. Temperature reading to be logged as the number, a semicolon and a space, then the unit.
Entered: -7; °C
